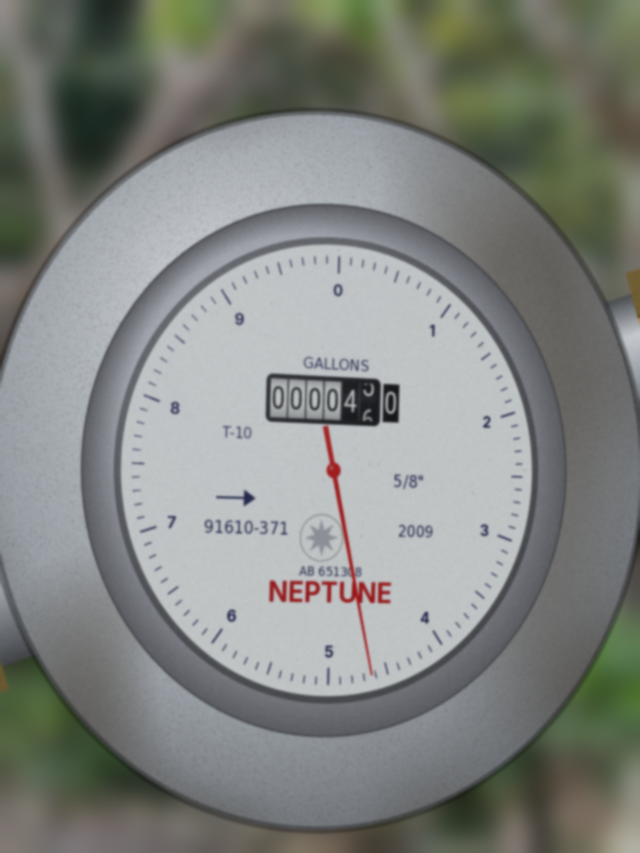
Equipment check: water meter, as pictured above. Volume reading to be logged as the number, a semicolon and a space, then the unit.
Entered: 454.6; gal
